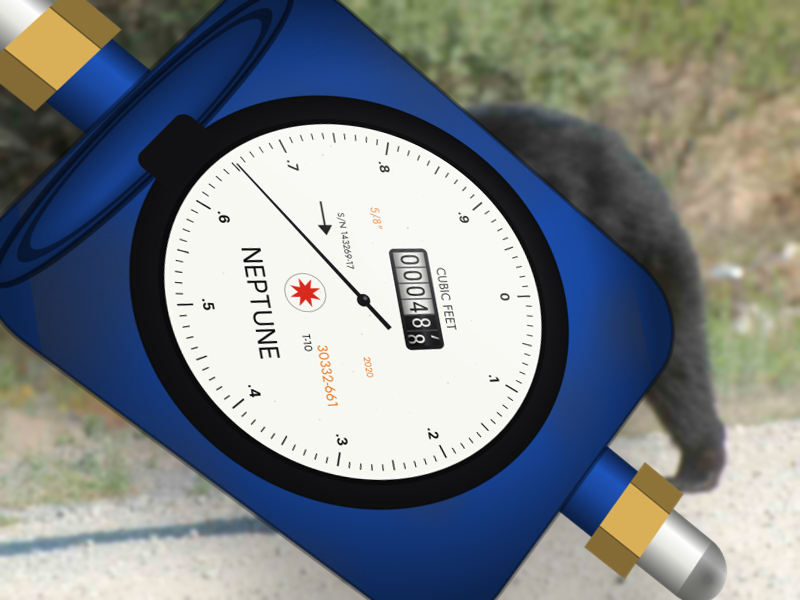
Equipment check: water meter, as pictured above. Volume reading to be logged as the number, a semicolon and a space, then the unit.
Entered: 487.65; ft³
